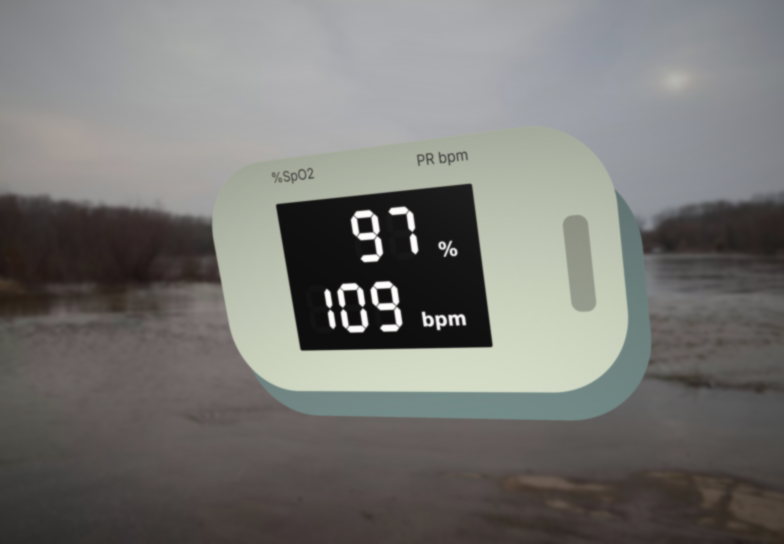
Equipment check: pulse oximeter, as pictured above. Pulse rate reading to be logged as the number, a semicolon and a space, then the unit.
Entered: 109; bpm
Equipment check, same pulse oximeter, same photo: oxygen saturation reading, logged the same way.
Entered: 97; %
